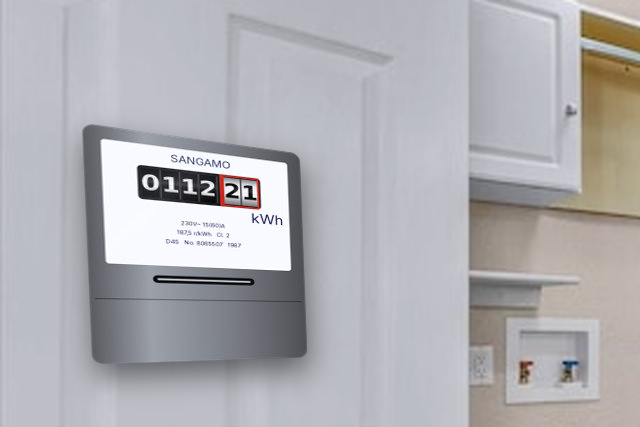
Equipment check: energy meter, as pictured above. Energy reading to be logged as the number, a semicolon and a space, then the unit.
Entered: 112.21; kWh
